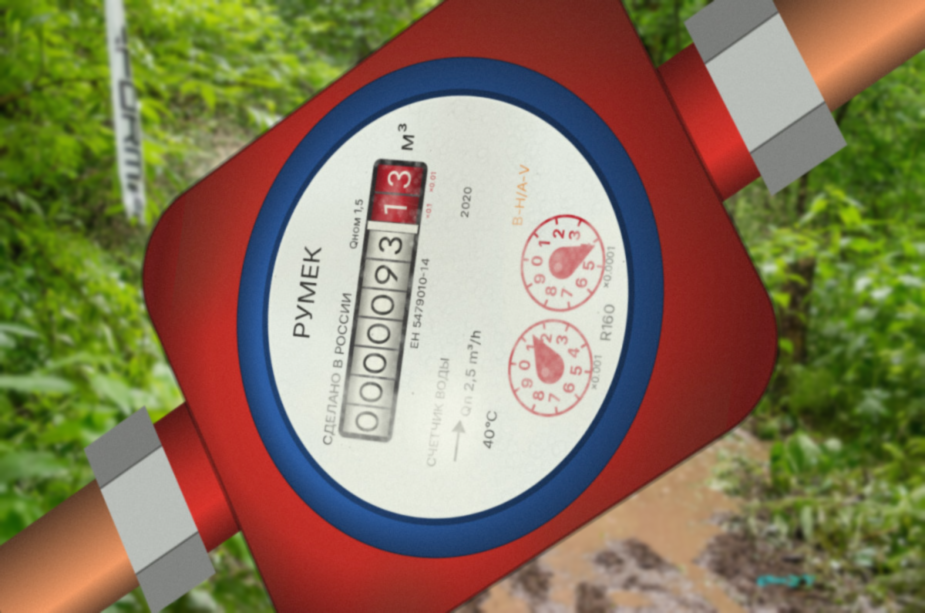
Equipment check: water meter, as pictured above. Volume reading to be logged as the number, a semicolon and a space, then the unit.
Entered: 93.1314; m³
